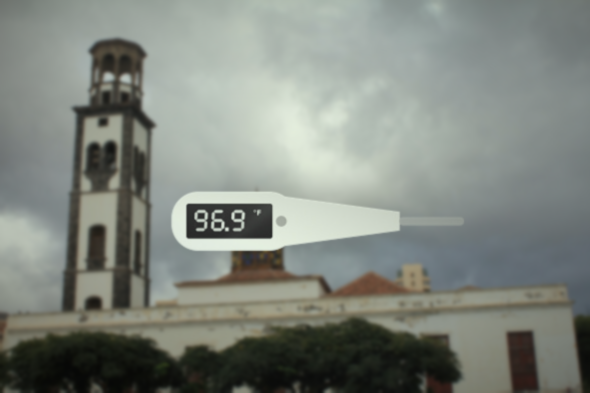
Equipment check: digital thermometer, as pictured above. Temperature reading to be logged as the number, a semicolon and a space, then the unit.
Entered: 96.9; °F
